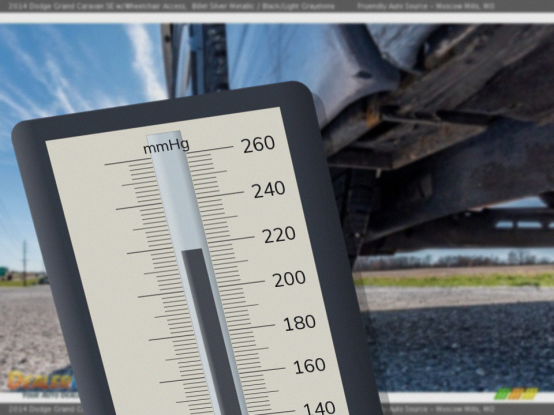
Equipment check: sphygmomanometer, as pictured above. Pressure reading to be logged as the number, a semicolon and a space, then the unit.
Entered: 218; mmHg
